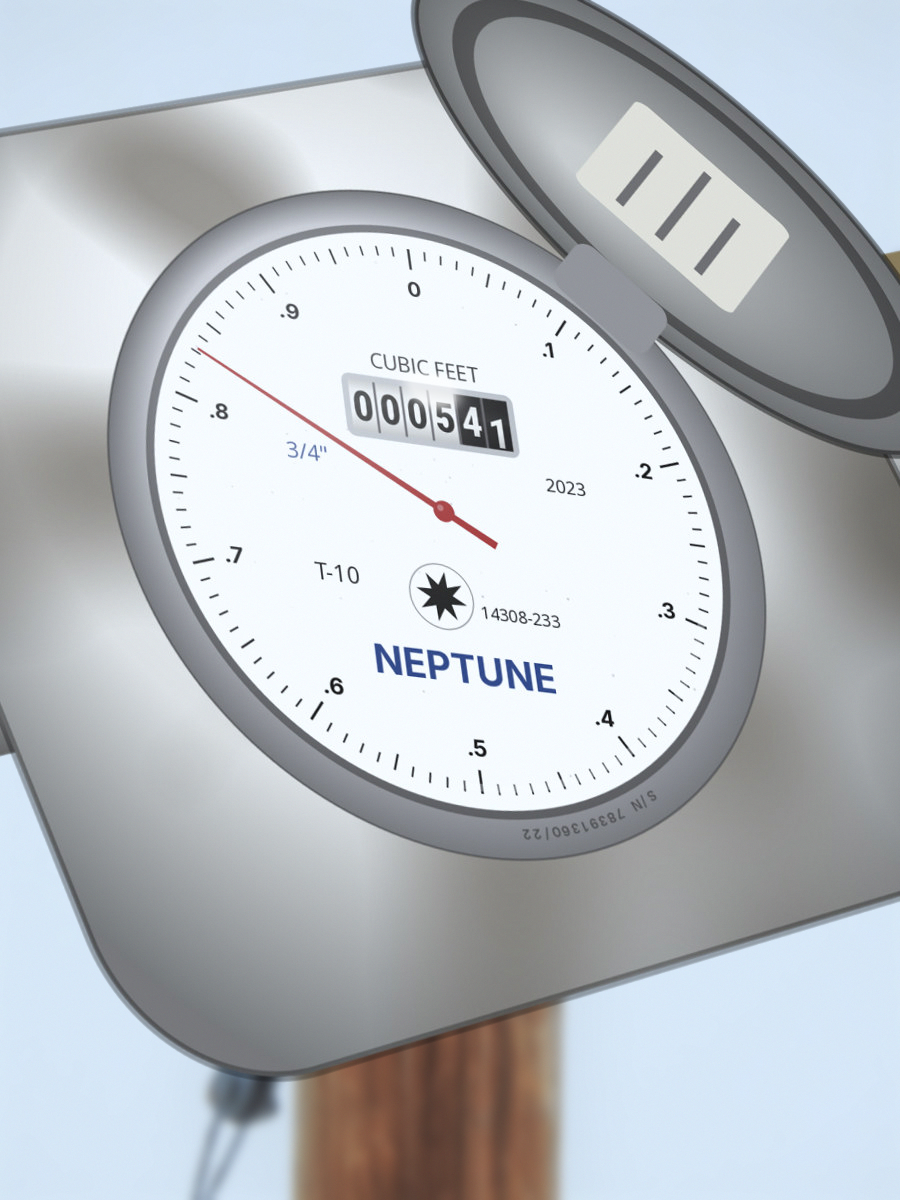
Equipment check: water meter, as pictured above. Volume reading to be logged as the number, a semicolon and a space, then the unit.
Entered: 540.83; ft³
